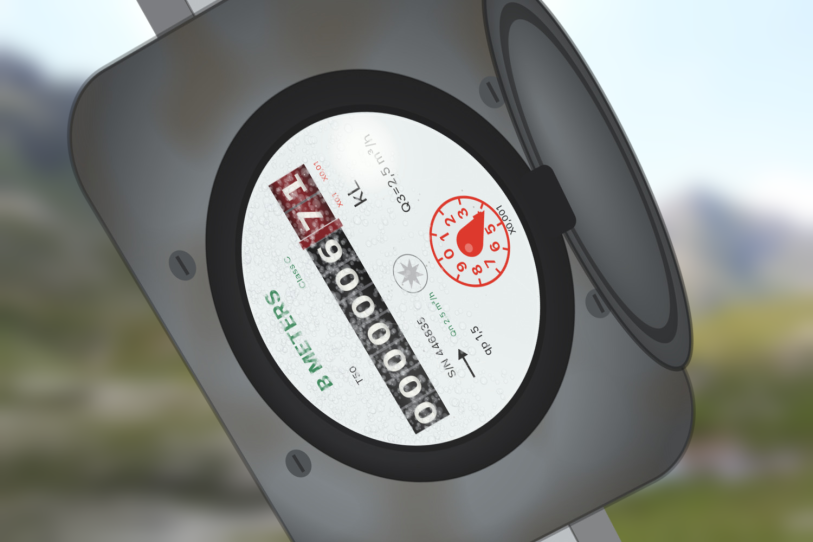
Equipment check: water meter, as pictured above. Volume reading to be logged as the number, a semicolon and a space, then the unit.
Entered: 6.714; kL
